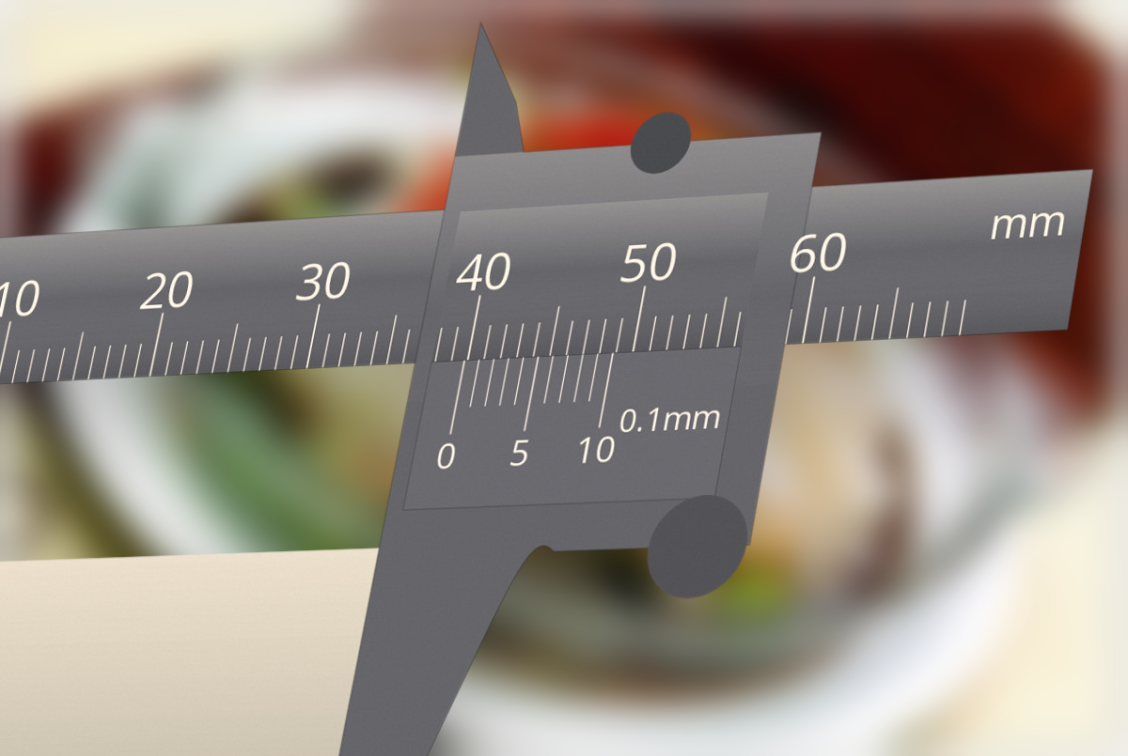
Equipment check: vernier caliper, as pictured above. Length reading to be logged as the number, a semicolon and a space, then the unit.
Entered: 39.8; mm
